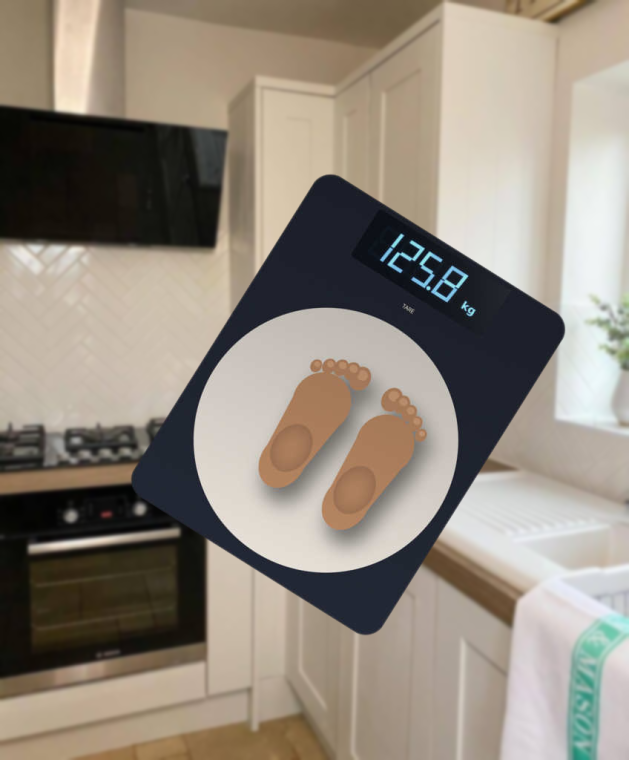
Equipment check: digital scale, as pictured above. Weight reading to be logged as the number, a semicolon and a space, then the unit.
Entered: 125.8; kg
